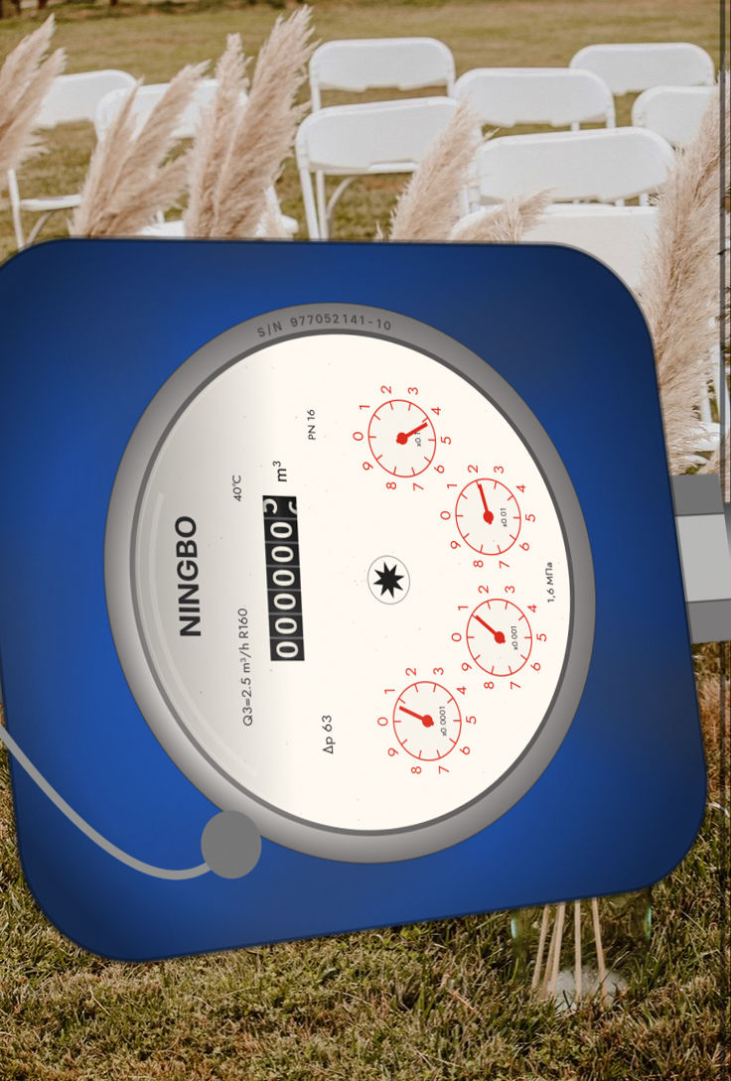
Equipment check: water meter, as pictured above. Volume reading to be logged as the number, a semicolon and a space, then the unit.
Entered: 5.4210; m³
